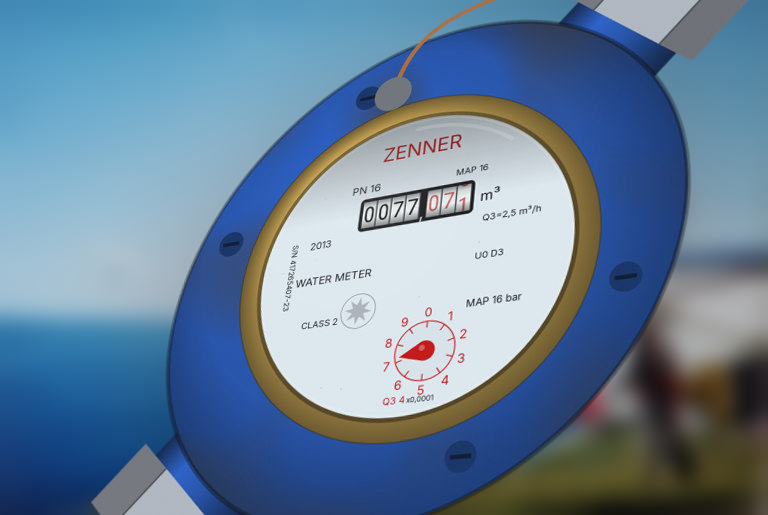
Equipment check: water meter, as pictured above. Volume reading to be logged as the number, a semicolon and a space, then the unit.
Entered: 77.0707; m³
